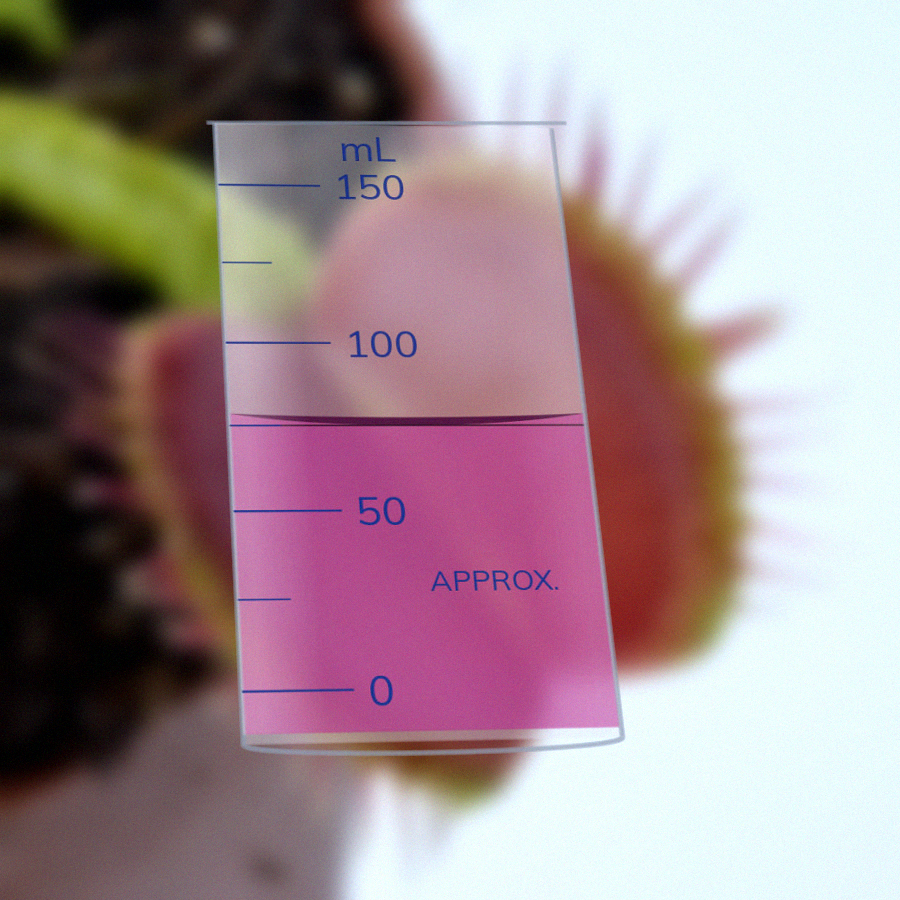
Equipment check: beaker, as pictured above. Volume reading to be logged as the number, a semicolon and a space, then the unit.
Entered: 75; mL
